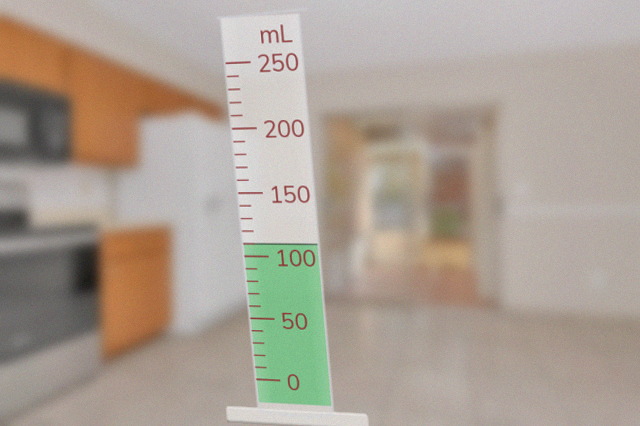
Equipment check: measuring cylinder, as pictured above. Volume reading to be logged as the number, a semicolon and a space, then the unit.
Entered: 110; mL
